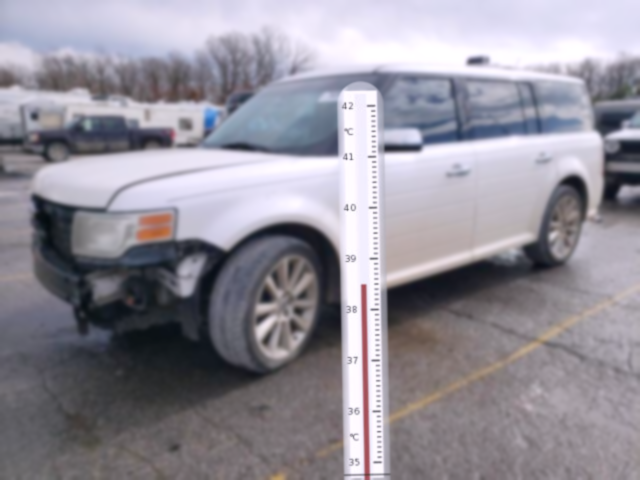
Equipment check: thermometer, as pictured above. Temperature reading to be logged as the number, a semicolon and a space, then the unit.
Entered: 38.5; °C
